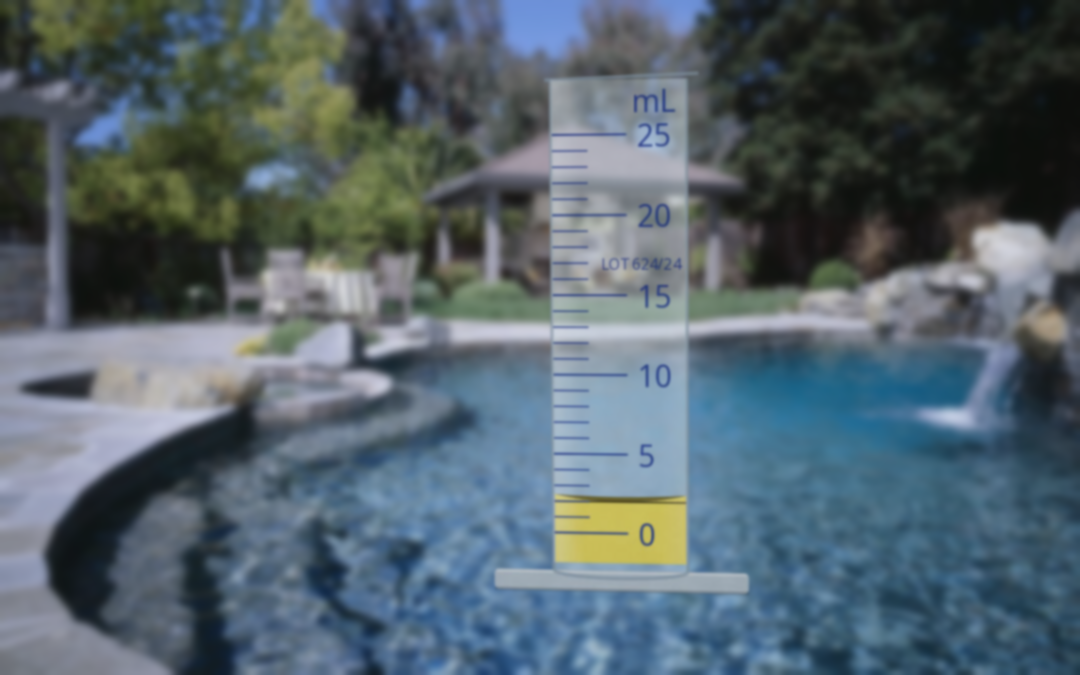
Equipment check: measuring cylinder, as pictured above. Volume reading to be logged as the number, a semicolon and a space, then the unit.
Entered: 2; mL
